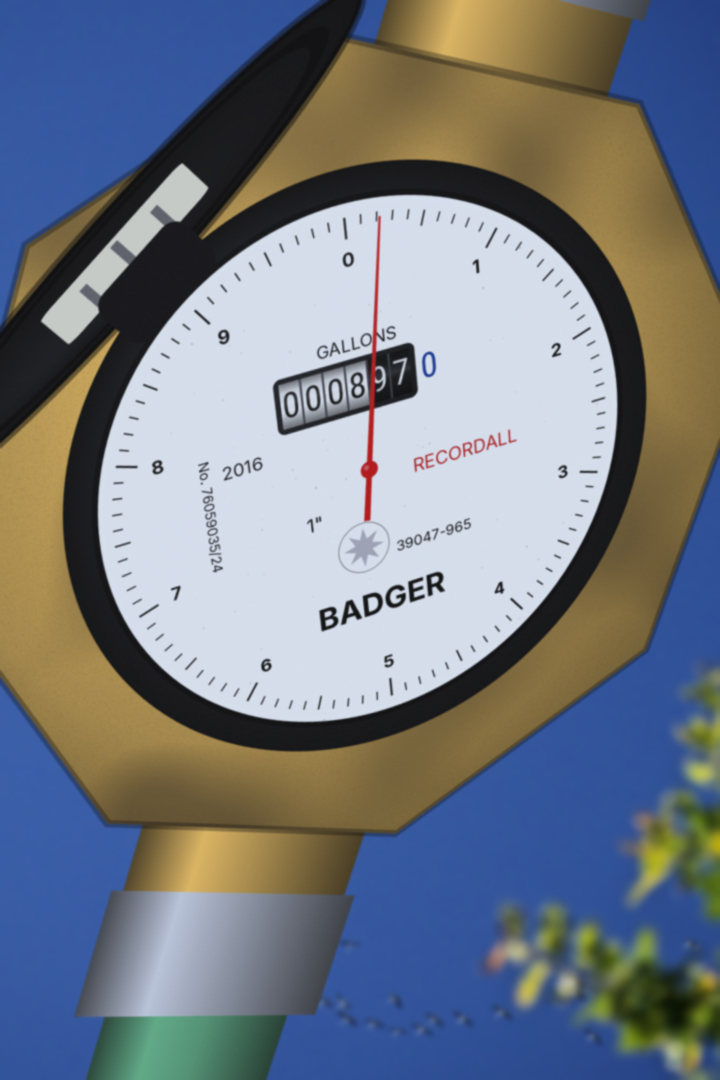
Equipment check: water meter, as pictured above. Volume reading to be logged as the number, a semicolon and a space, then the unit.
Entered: 8970.2; gal
